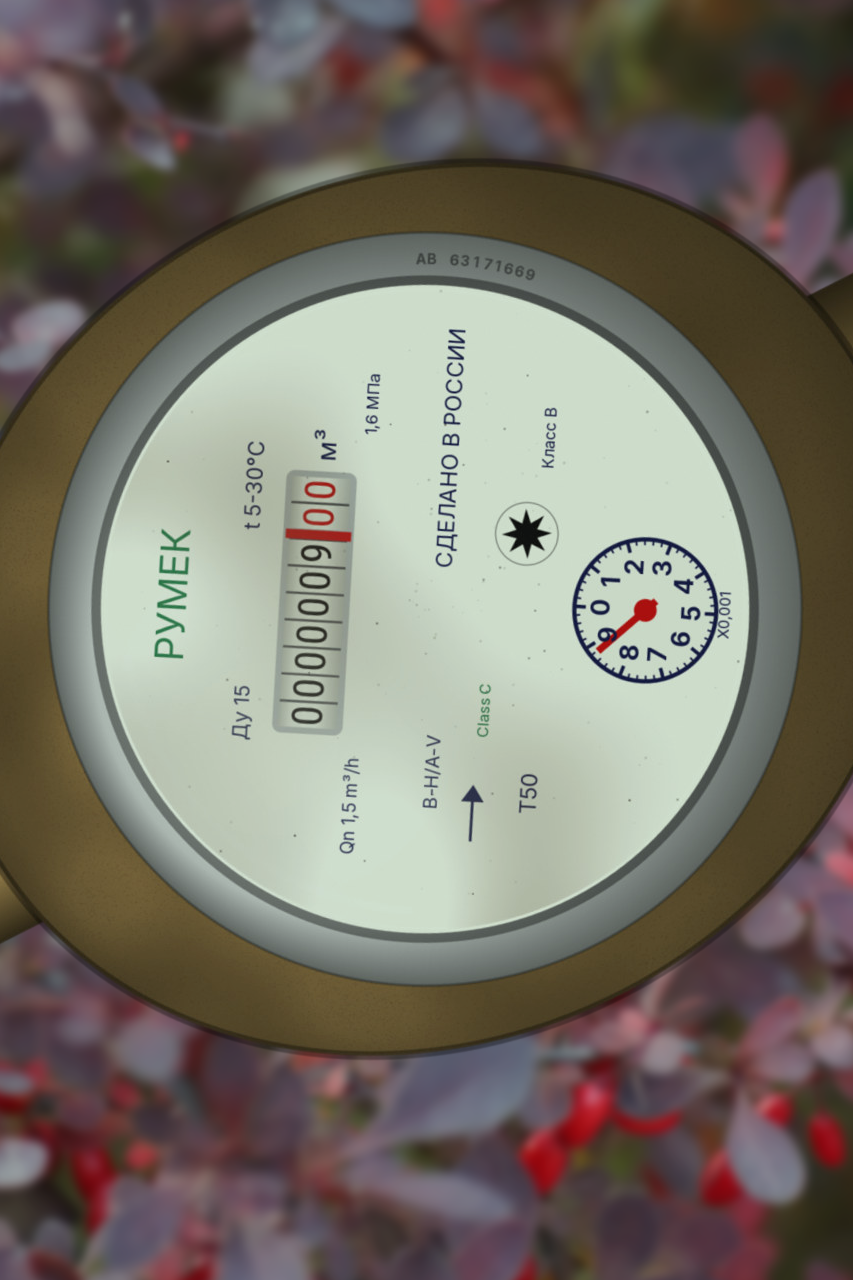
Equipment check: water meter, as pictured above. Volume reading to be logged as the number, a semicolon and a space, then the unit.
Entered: 9.008; m³
